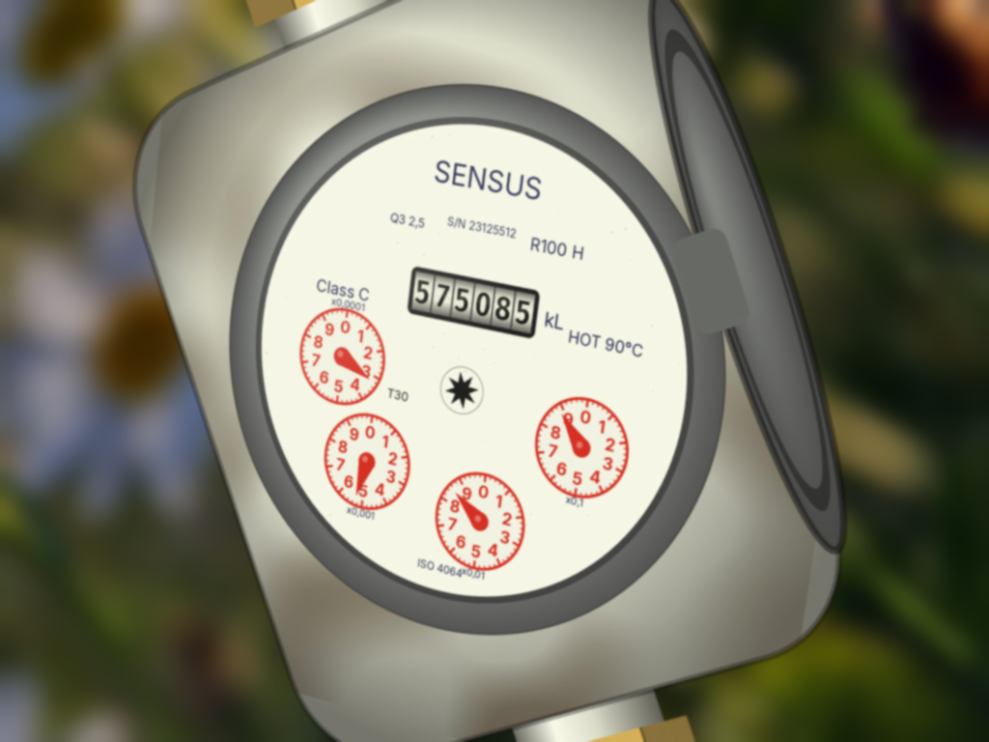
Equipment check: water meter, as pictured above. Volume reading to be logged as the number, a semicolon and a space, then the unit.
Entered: 575085.8853; kL
